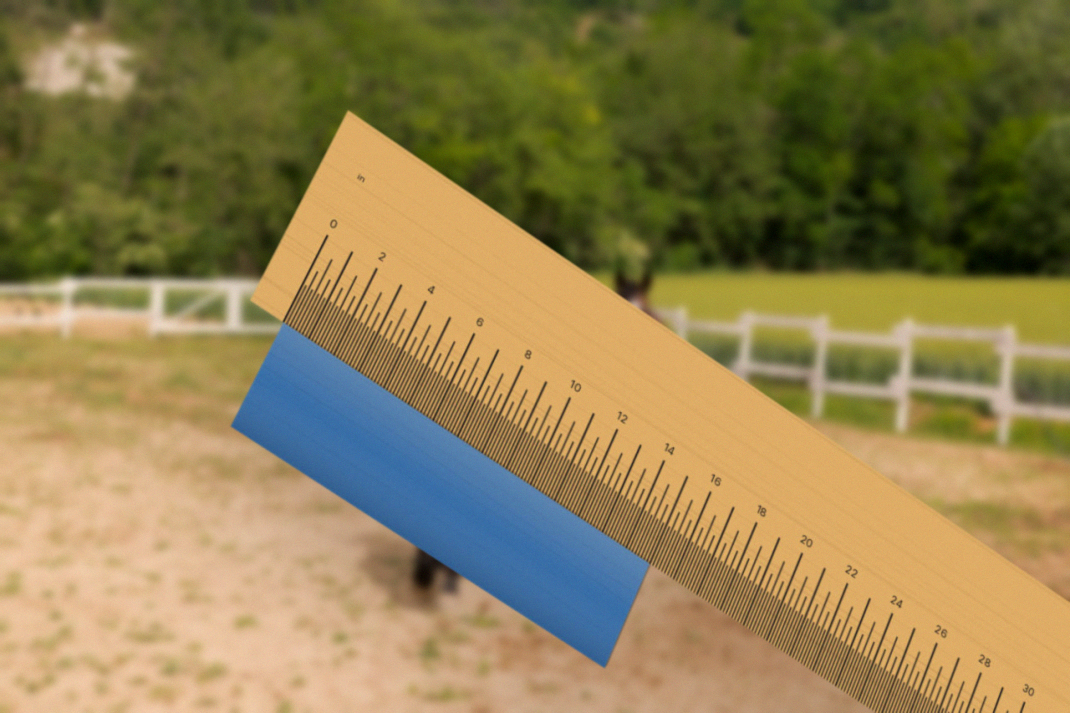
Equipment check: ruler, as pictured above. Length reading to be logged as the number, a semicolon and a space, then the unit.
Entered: 15; in
